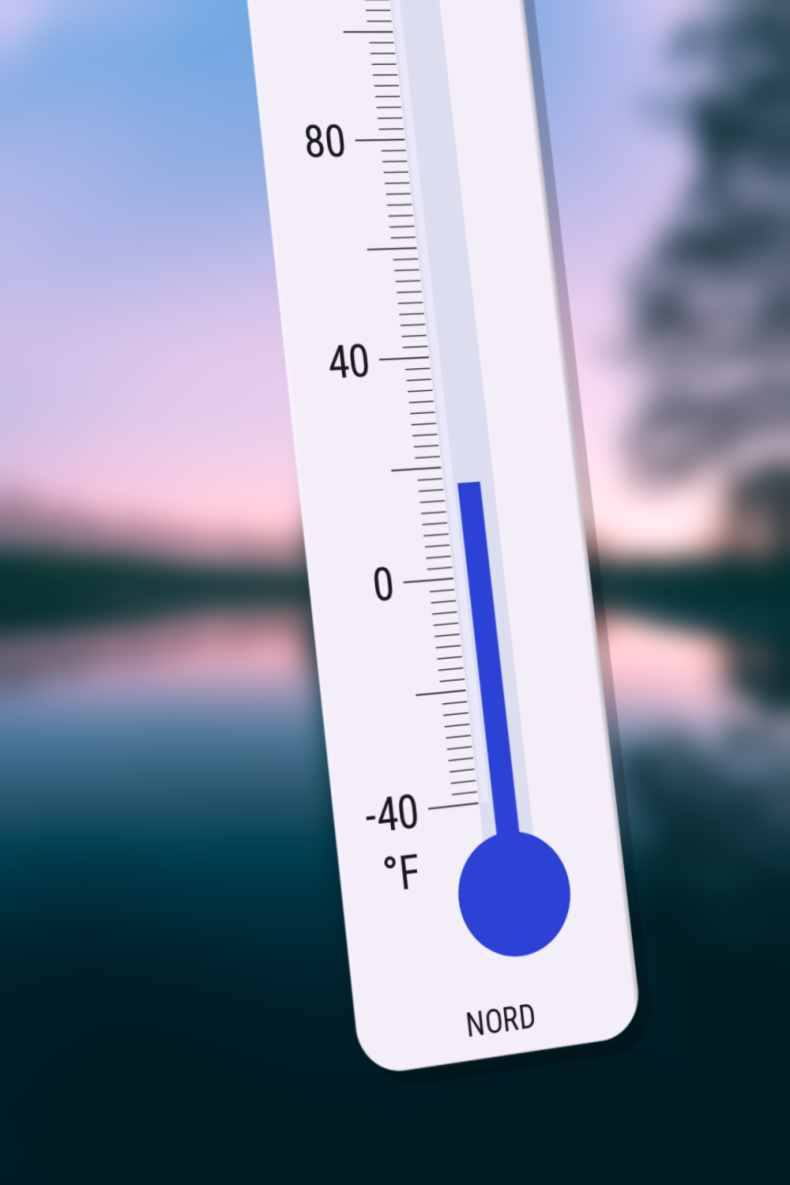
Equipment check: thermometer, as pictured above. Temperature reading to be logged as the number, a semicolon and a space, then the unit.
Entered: 17; °F
